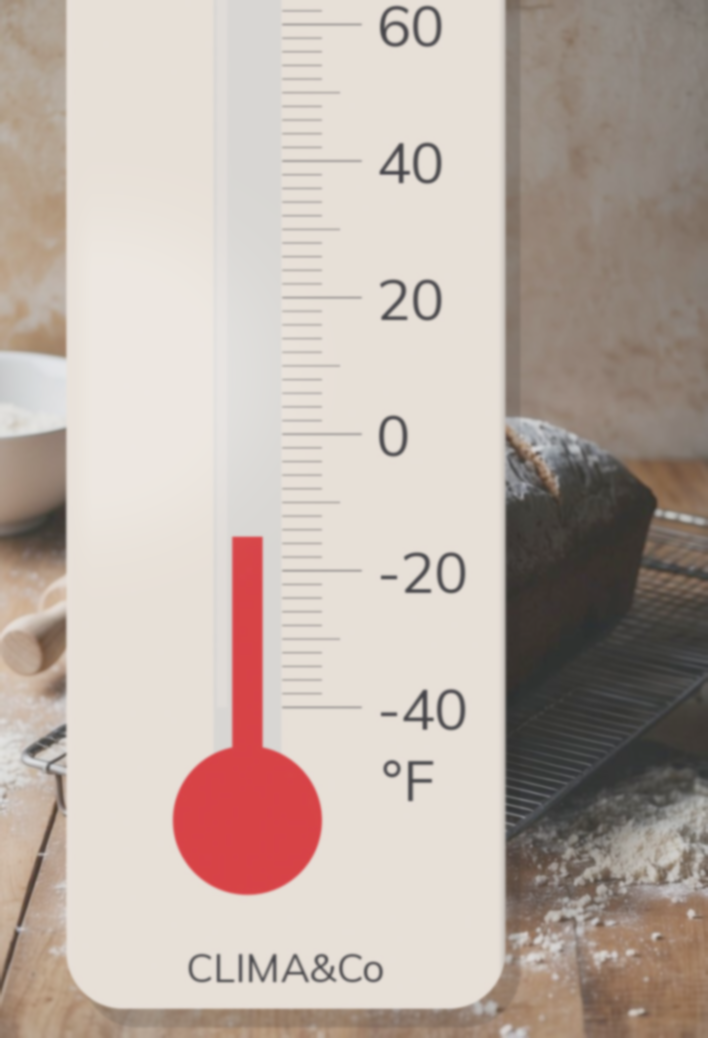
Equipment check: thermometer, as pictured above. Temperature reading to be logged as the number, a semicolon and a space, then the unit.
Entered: -15; °F
